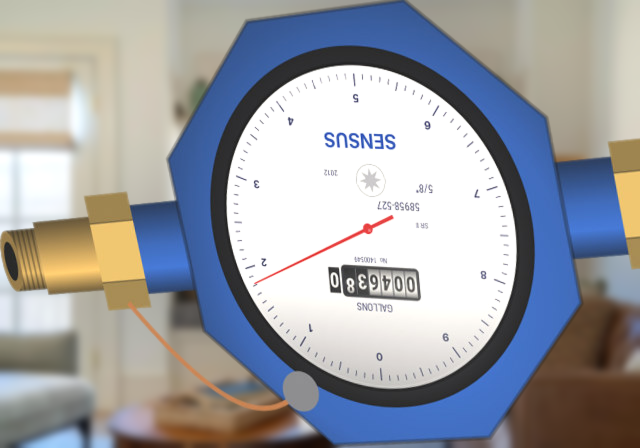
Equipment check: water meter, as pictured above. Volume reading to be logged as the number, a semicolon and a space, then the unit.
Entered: 46381.8; gal
